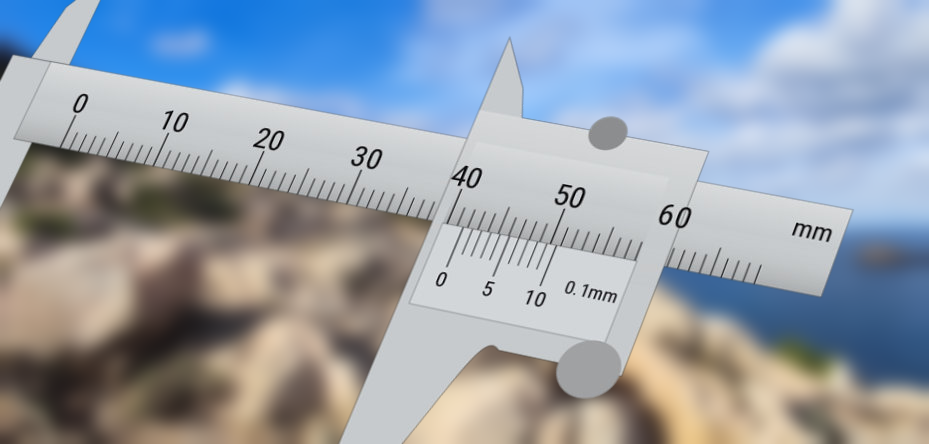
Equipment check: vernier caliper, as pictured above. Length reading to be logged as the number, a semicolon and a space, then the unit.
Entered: 41.6; mm
